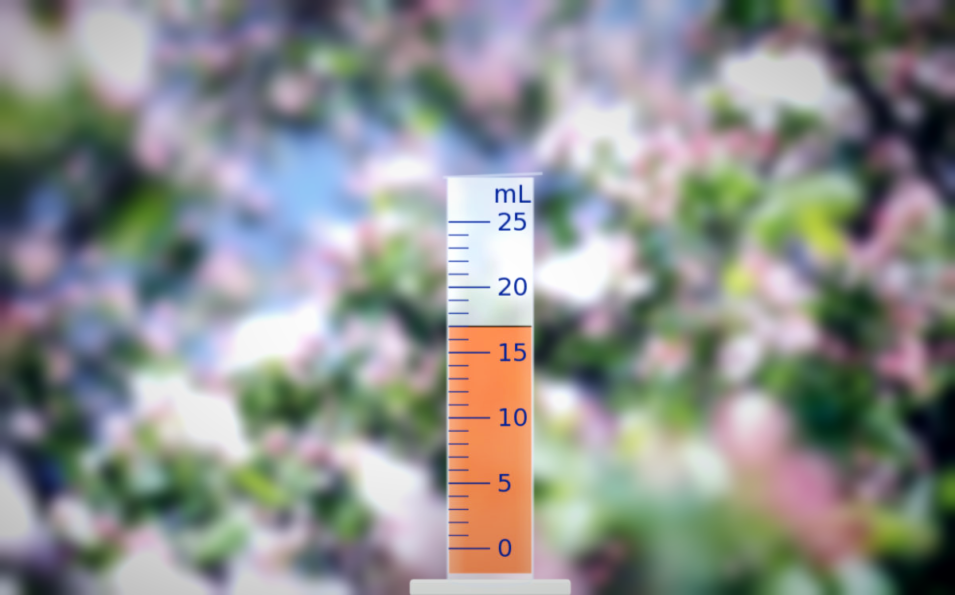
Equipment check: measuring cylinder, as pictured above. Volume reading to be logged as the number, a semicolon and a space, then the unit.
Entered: 17; mL
